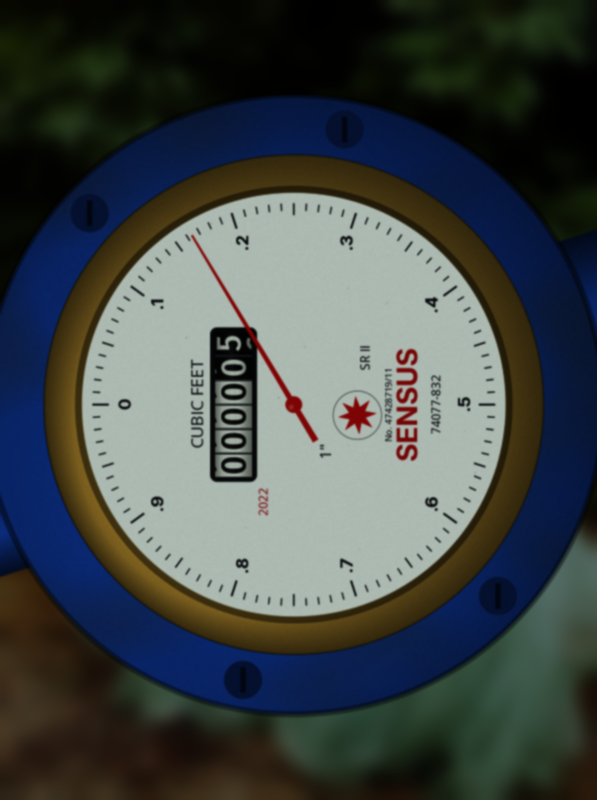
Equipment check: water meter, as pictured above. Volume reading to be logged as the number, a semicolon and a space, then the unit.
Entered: 5.16; ft³
